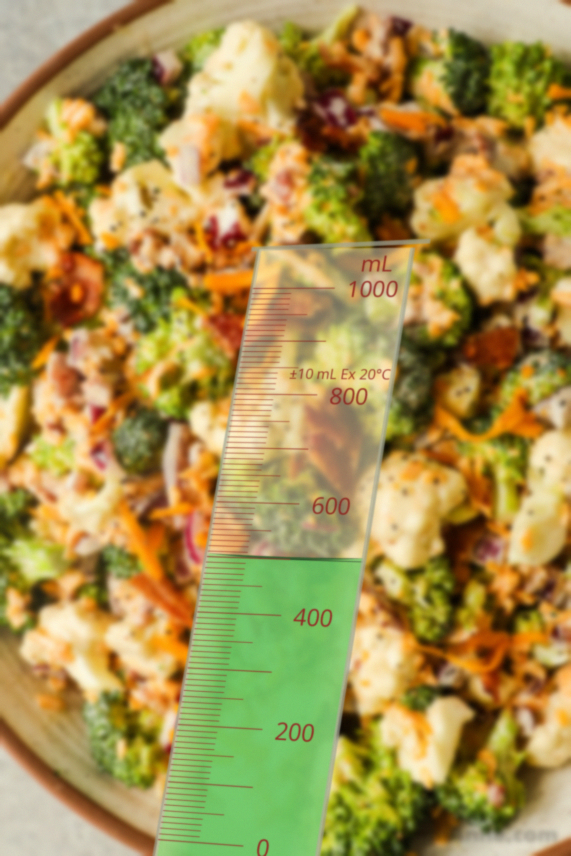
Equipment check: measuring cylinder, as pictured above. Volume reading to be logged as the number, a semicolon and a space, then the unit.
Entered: 500; mL
